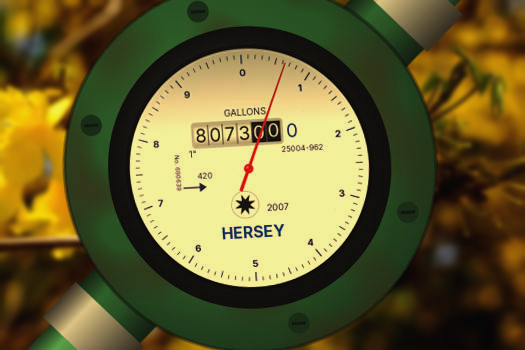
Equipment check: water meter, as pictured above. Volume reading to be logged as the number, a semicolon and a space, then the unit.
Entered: 8073000.6; gal
